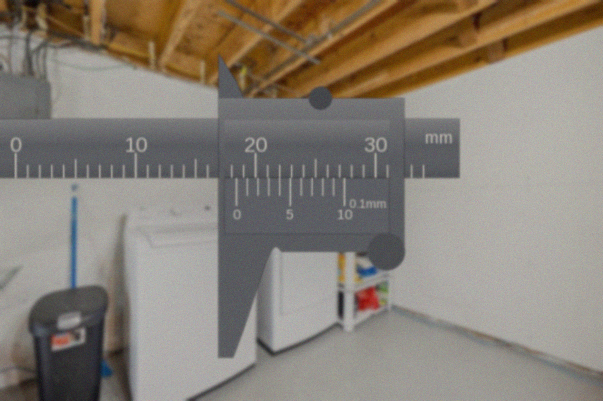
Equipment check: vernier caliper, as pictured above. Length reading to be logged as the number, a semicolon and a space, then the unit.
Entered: 18.4; mm
